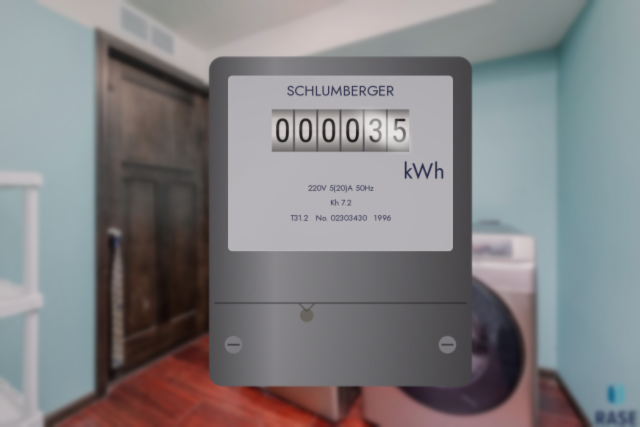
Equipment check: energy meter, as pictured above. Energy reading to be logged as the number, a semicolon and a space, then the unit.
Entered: 35; kWh
